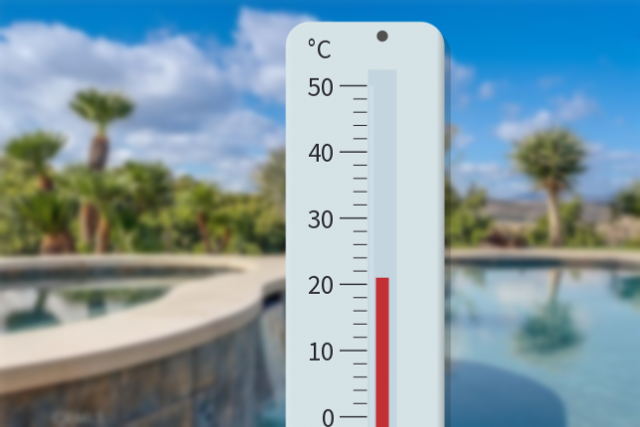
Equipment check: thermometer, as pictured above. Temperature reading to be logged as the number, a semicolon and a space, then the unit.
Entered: 21; °C
